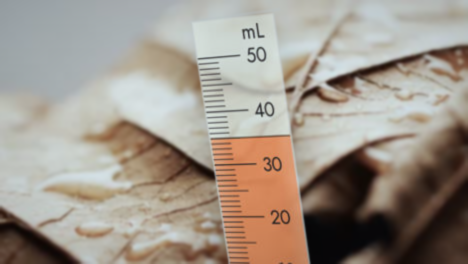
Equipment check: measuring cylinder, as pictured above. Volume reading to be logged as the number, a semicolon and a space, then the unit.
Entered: 35; mL
